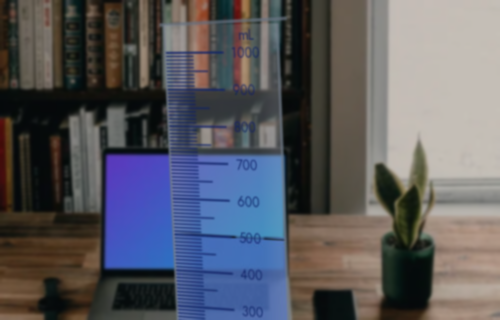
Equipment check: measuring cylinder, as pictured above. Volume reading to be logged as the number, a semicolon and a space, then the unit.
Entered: 500; mL
